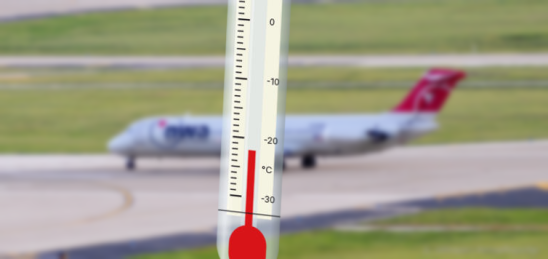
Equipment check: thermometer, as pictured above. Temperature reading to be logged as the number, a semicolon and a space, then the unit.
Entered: -22; °C
